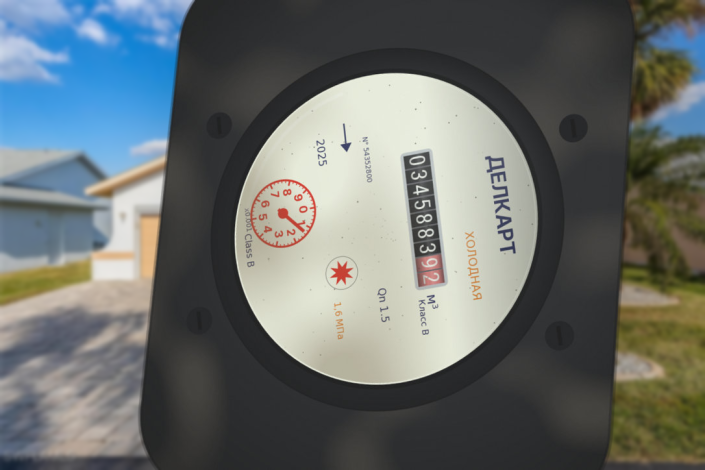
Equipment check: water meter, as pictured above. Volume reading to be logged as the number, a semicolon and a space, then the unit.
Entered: 345883.921; m³
